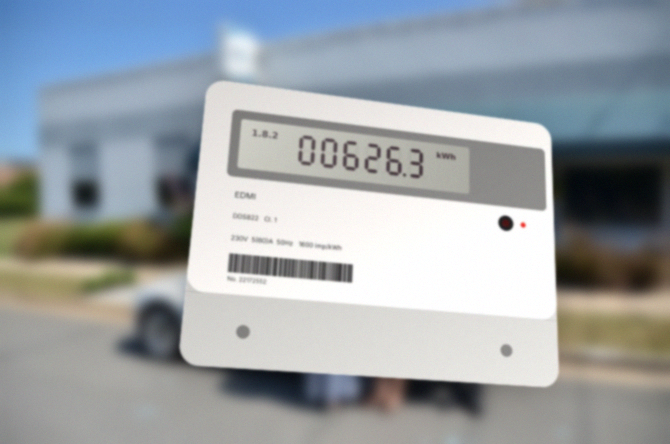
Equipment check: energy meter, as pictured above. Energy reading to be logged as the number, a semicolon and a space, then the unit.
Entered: 626.3; kWh
